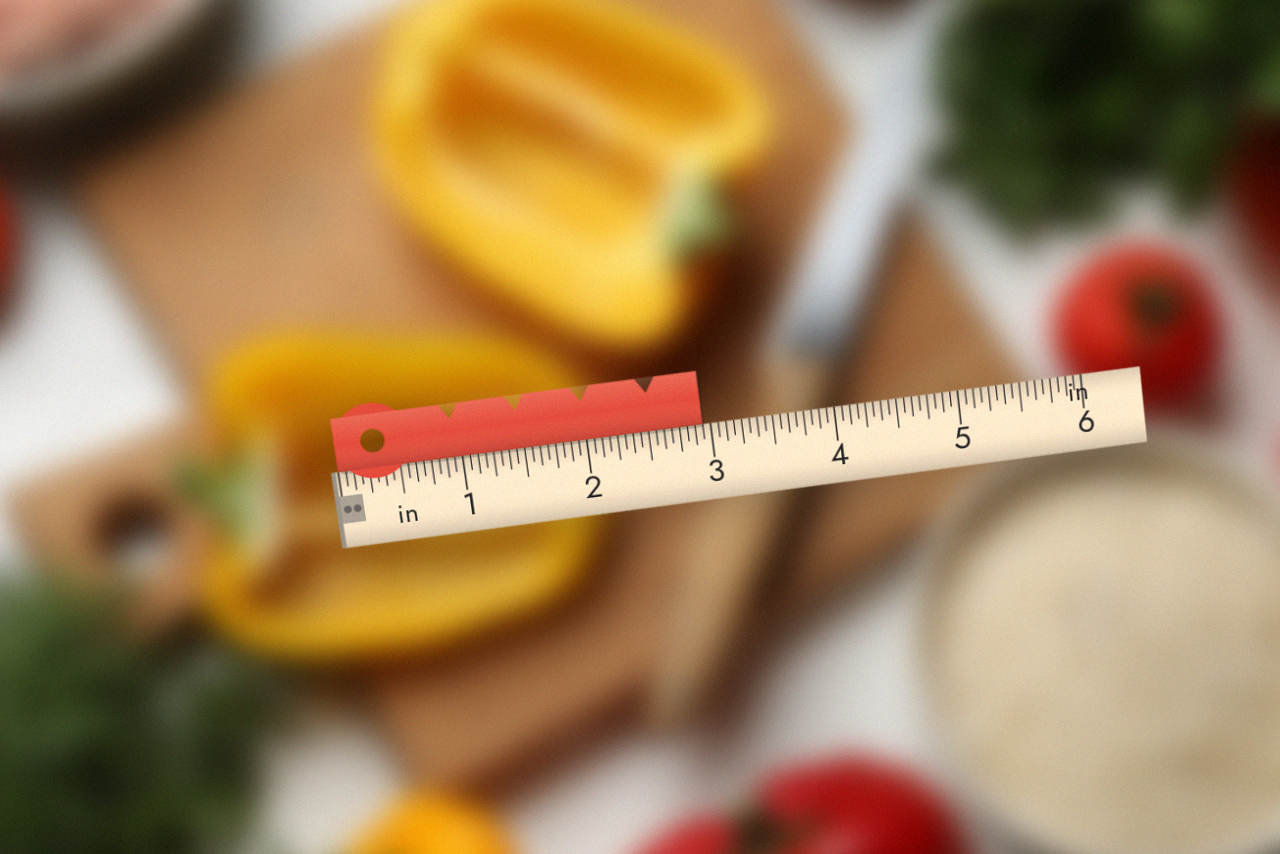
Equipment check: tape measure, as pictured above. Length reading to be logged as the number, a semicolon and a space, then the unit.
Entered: 2.9375; in
